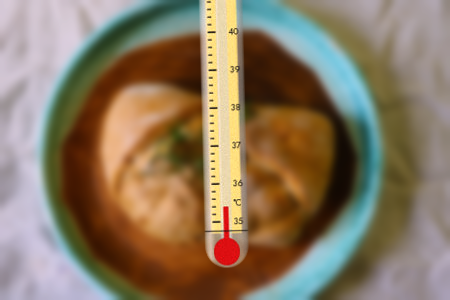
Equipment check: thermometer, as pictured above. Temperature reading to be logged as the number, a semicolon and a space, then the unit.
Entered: 35.4; °C
